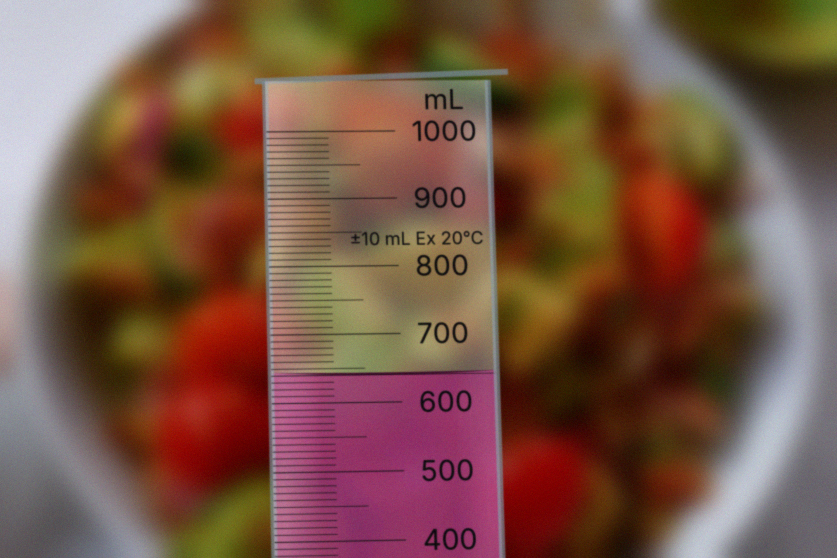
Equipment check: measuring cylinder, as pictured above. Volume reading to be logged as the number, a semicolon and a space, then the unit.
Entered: 640; mL
